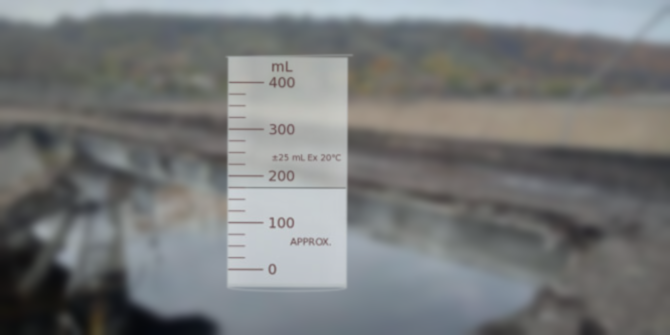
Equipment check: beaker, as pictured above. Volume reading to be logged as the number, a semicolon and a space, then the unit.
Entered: 175; mL
